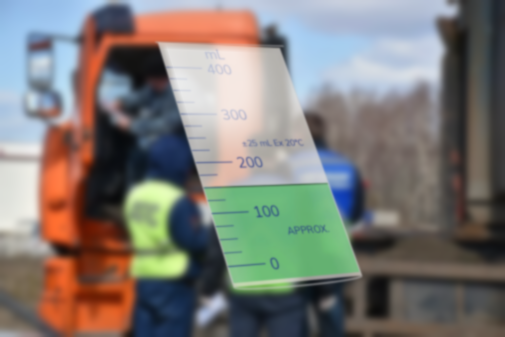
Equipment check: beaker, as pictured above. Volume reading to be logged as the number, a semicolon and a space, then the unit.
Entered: 150; mL
